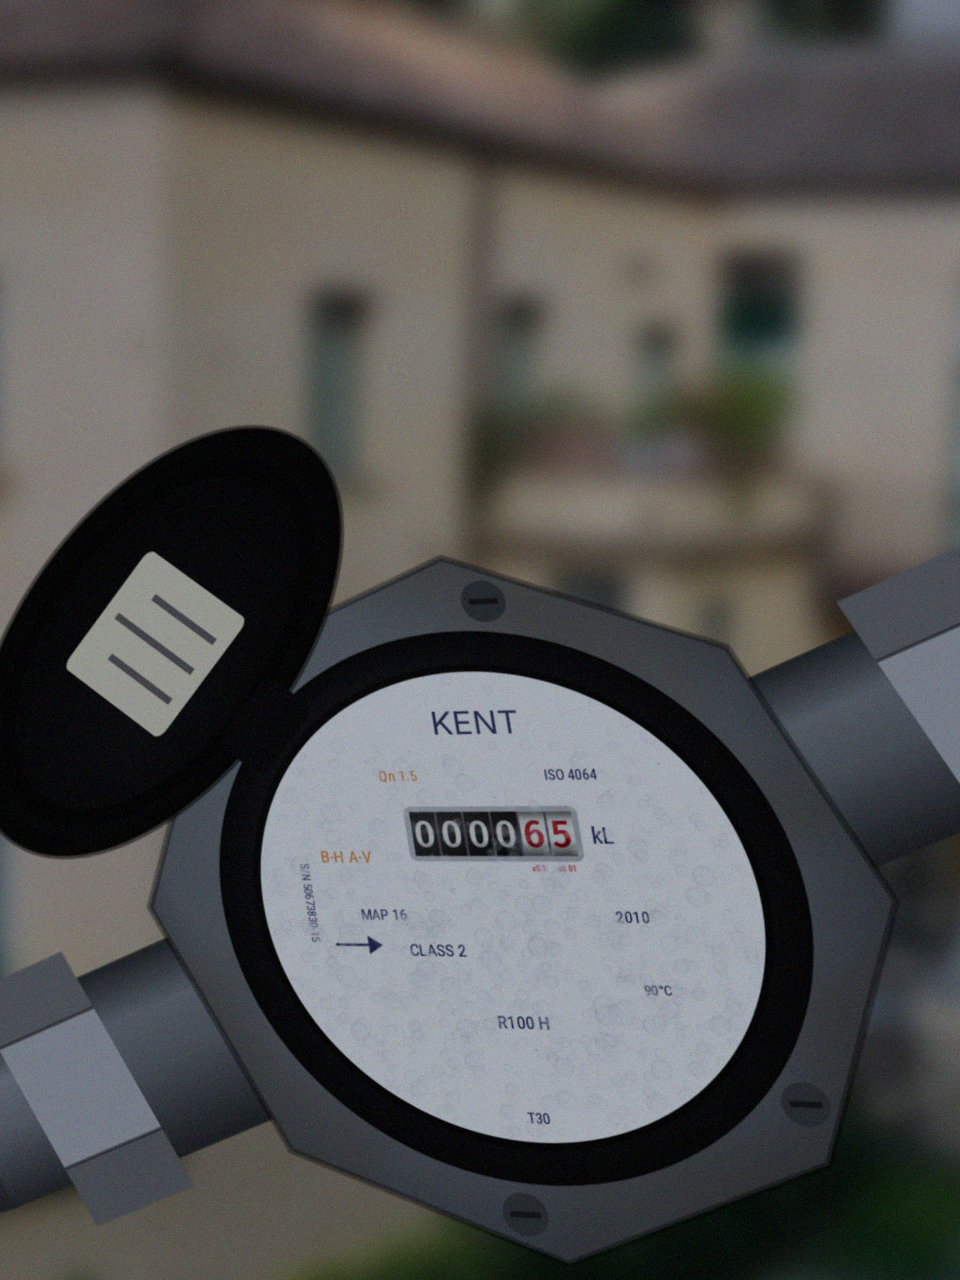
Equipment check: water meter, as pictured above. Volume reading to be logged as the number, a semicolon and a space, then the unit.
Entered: 0.65; kL
